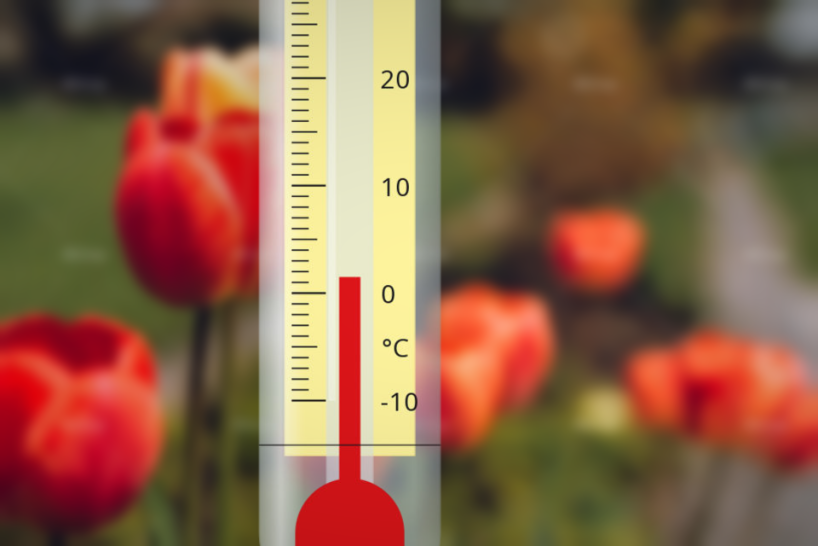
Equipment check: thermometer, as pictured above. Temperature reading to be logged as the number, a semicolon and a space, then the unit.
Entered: 1.5; °C
